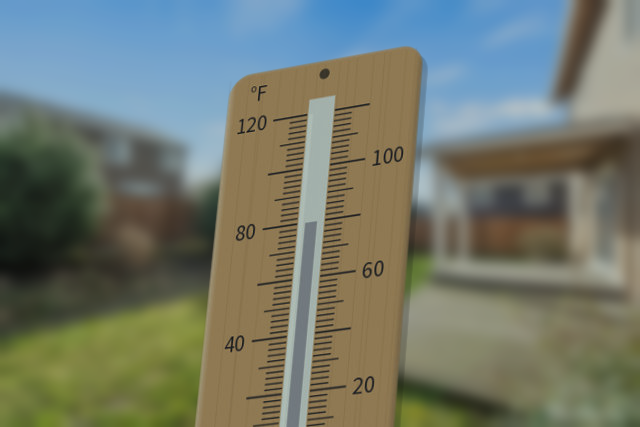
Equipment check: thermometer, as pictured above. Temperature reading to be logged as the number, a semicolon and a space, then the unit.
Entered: 80; °F
